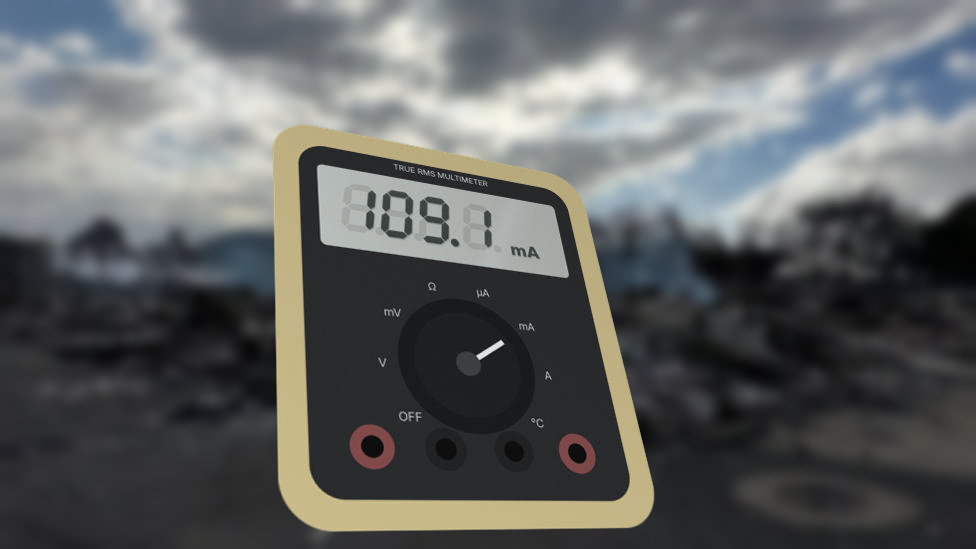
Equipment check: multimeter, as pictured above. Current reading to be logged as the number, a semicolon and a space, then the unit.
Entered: 109.1; mA
